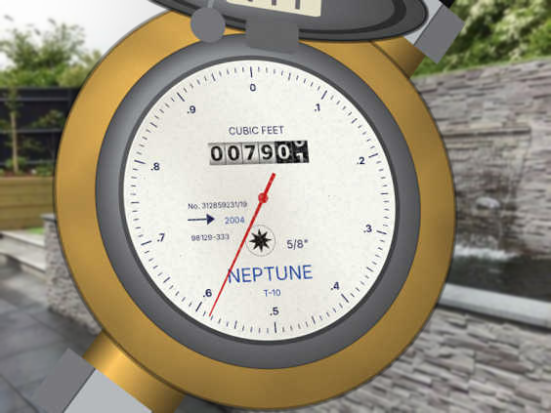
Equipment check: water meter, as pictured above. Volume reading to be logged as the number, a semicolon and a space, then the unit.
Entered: 7900.58; ft³
